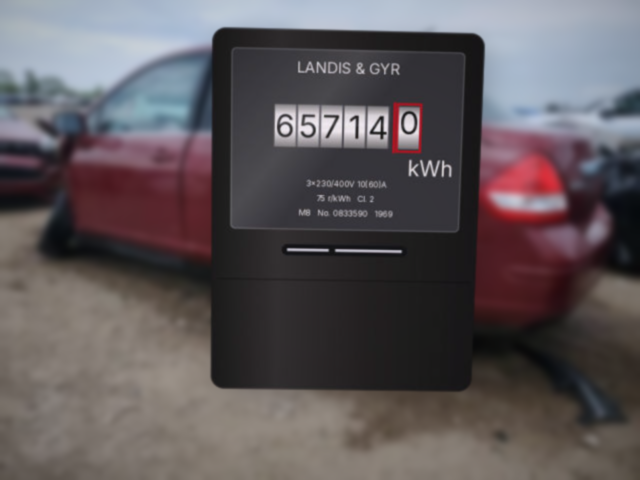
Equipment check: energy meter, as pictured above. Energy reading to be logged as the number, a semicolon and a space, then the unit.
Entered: 65714.0; kWh
